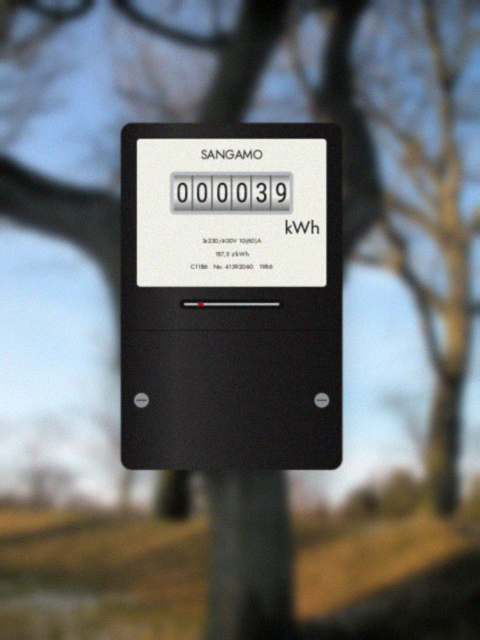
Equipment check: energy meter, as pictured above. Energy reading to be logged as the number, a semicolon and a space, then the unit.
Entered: 39; kWh
